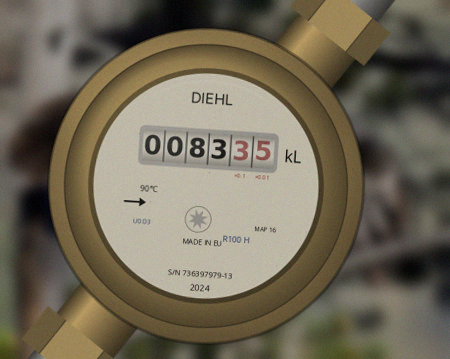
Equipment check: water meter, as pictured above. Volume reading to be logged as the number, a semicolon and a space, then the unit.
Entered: 83.35; kL
